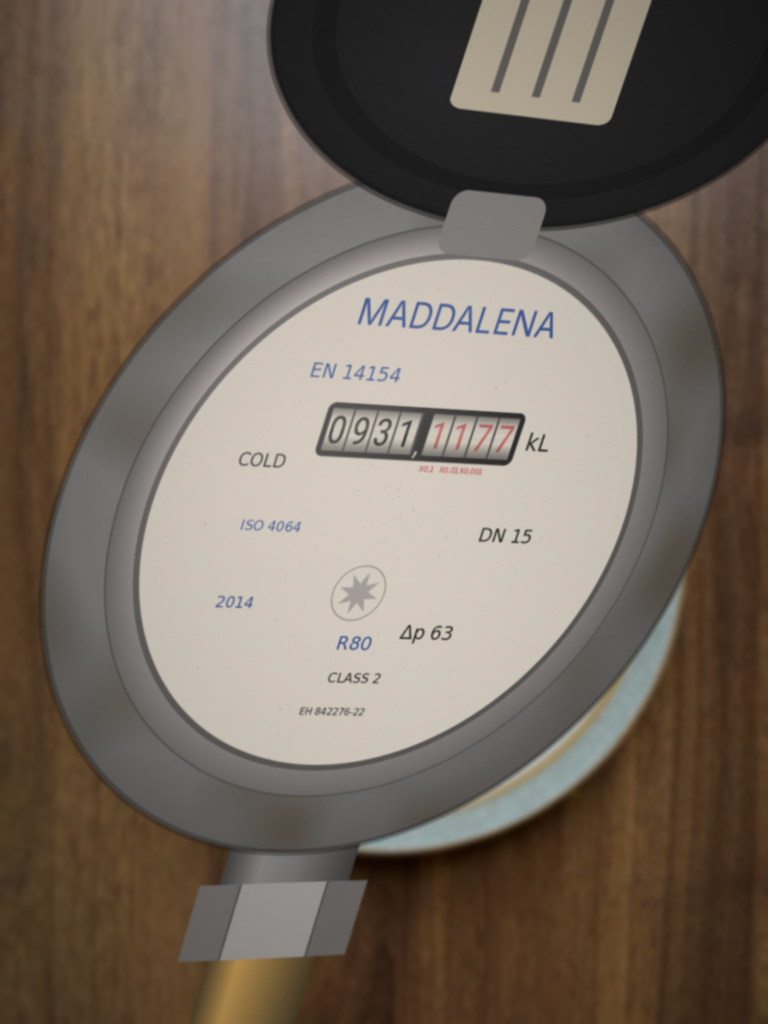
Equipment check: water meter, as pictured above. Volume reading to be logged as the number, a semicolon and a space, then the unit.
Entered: 931.1177; kL
